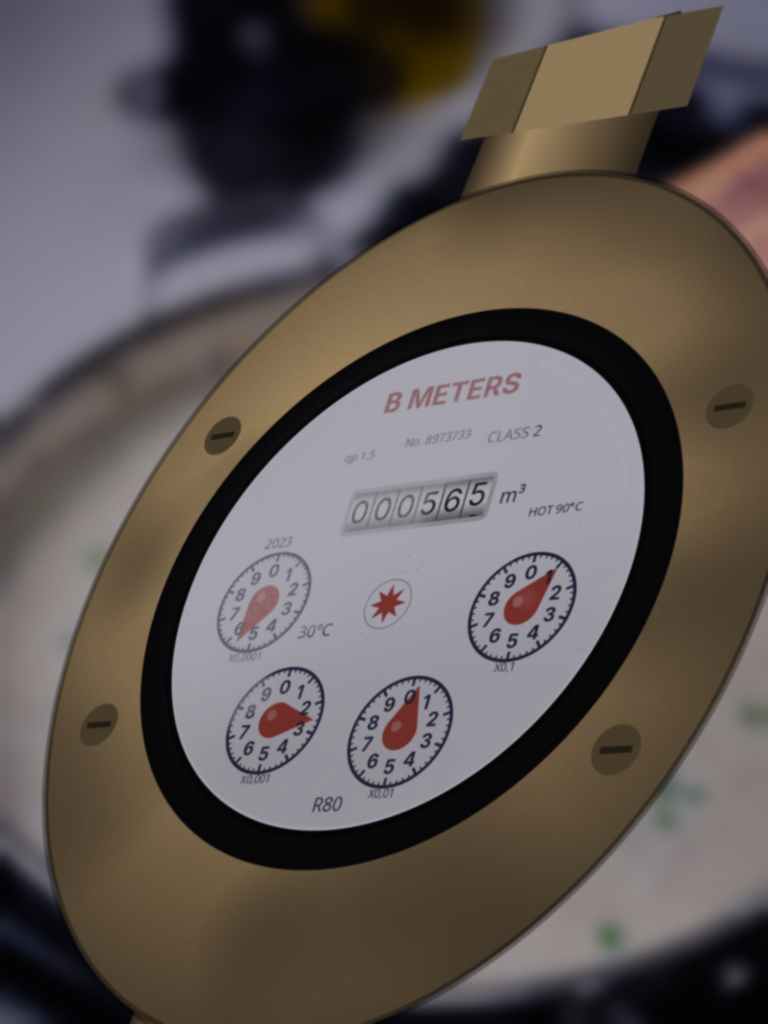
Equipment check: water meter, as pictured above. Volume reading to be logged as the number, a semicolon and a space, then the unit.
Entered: 565.1025; m³
